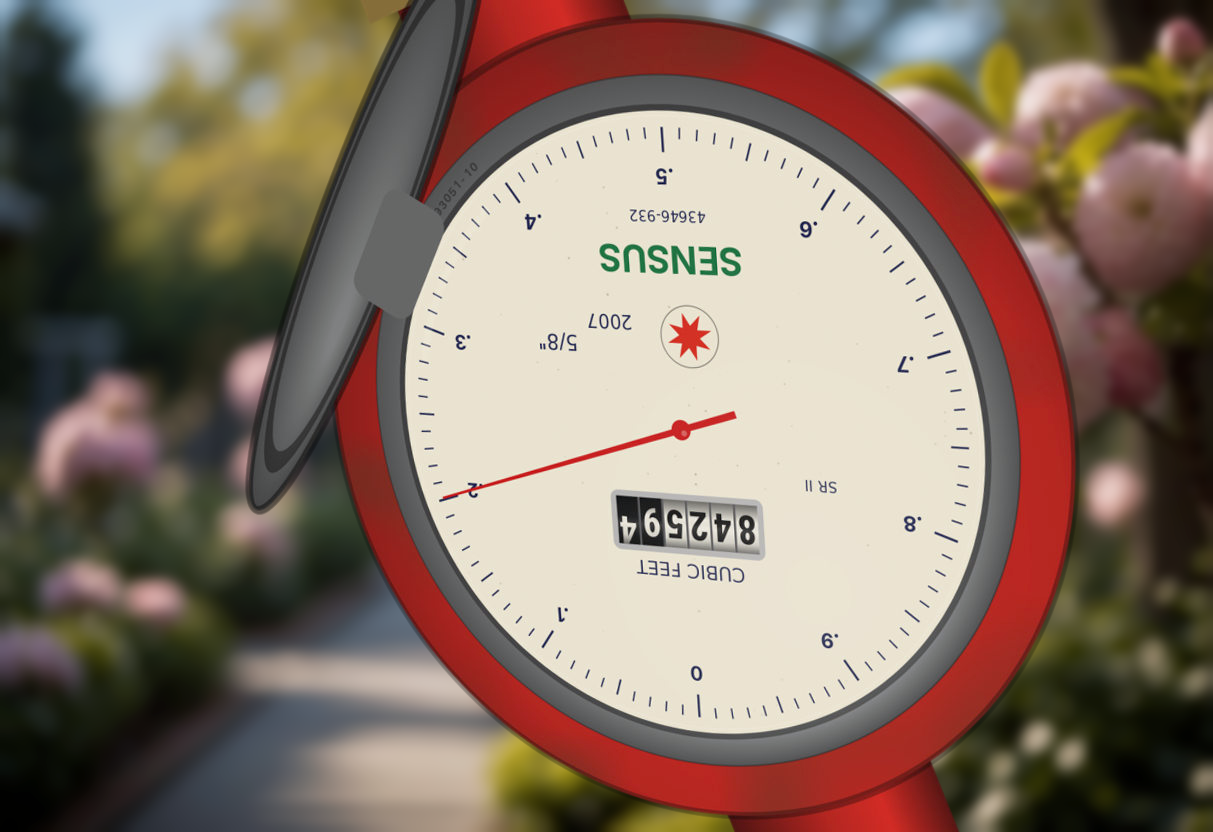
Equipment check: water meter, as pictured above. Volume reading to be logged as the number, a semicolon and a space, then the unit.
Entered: 842594.20; ft³
